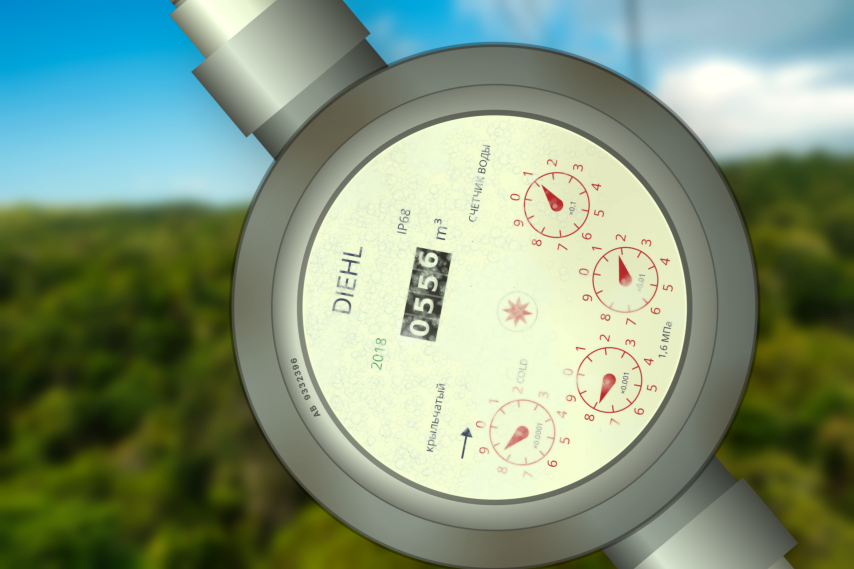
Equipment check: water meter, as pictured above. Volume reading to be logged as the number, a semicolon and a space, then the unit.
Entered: 556.1178; m³
